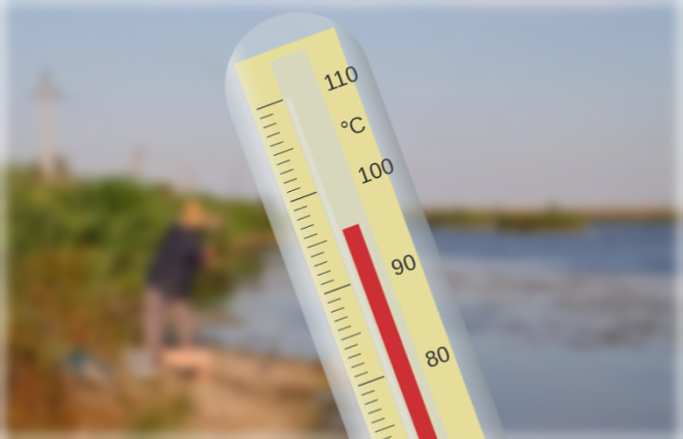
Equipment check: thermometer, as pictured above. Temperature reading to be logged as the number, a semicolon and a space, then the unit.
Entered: 95.5; °C
